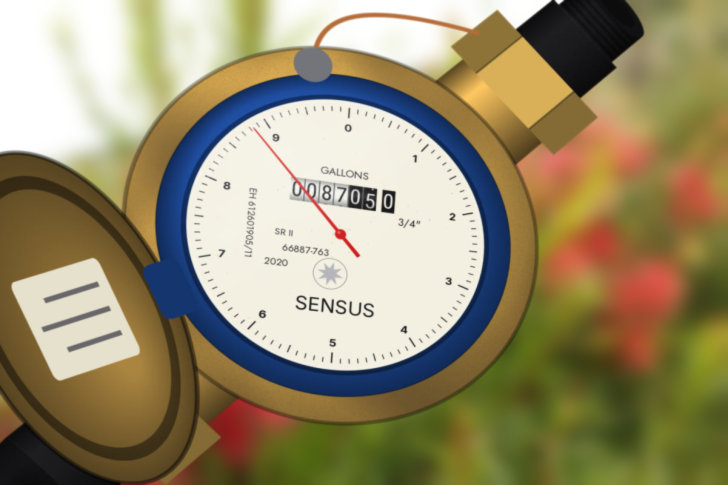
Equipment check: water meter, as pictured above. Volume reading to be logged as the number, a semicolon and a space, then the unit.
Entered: 87048.8; gal
